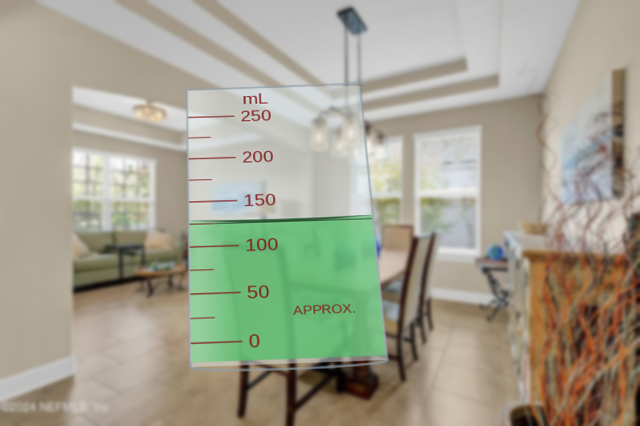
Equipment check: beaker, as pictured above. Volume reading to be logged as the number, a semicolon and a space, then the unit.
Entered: 125; mL
